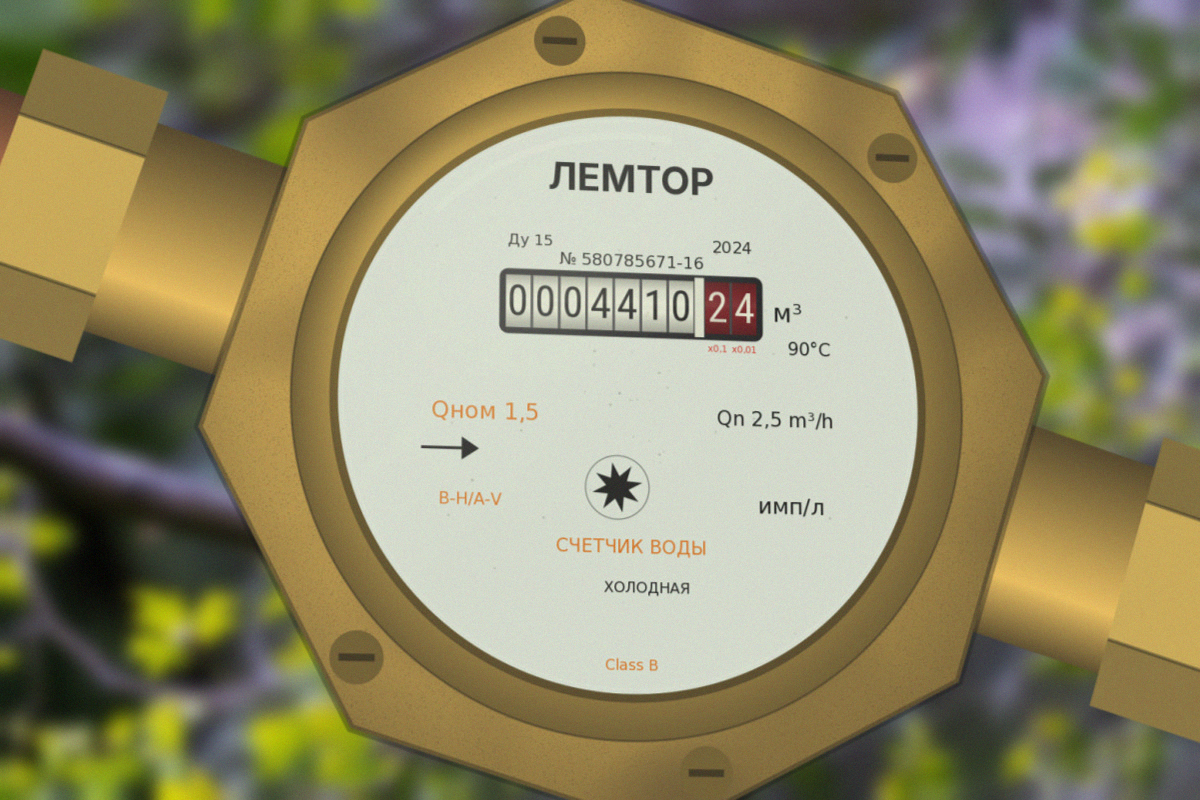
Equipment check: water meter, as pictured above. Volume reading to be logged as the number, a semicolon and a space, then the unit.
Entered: 4410.24; m³
